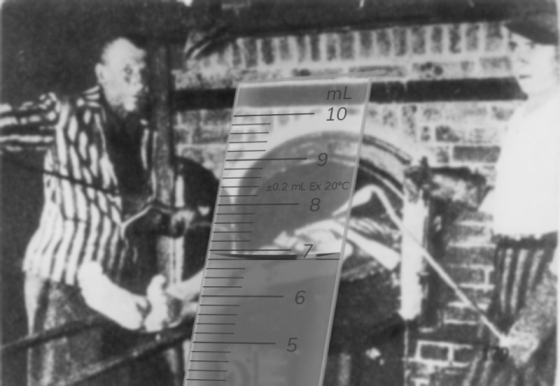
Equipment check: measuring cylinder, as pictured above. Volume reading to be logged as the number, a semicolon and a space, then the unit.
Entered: 6.8; mL
